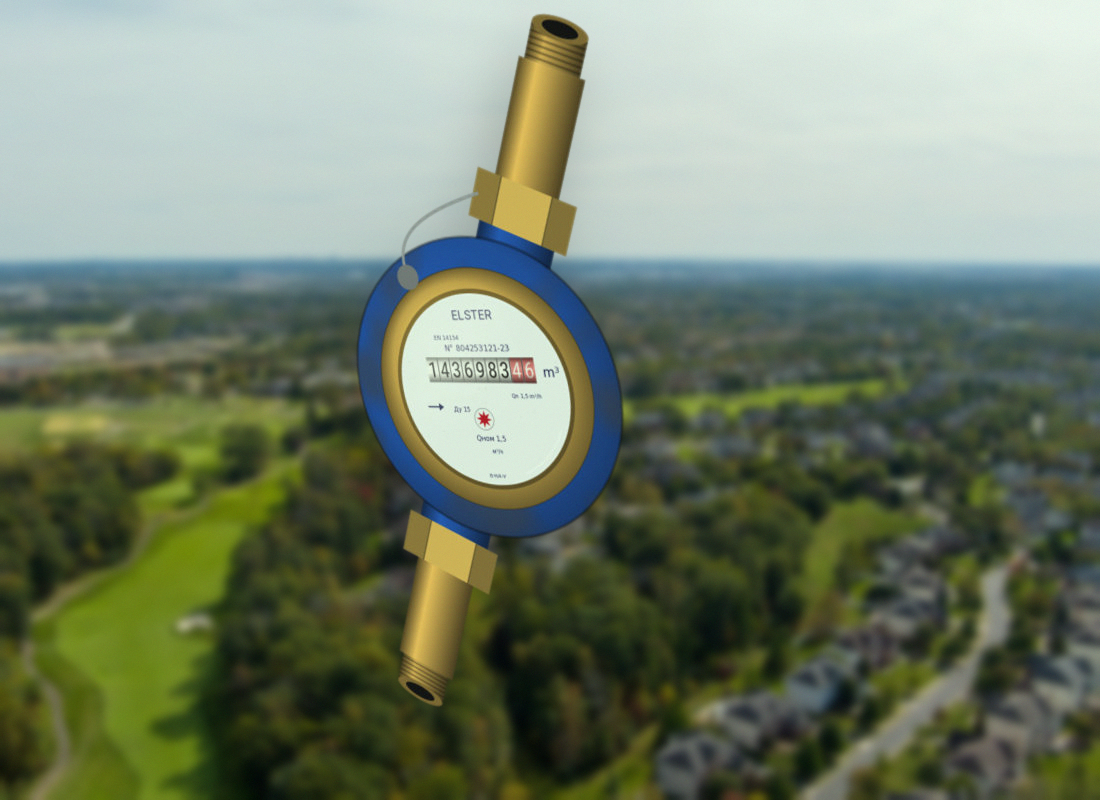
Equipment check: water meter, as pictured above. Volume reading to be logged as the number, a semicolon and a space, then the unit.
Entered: 1436983.46; m³
